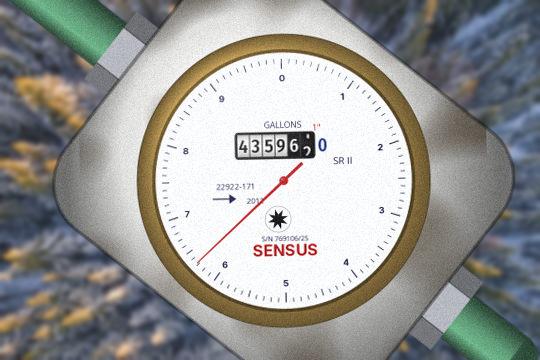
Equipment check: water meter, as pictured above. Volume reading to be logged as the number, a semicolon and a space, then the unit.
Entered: 4359616.3; gal
